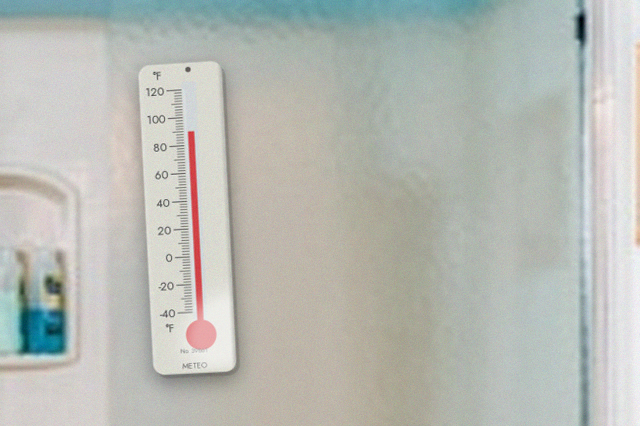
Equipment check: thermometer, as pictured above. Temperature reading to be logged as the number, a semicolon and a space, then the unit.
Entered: 90; °F
